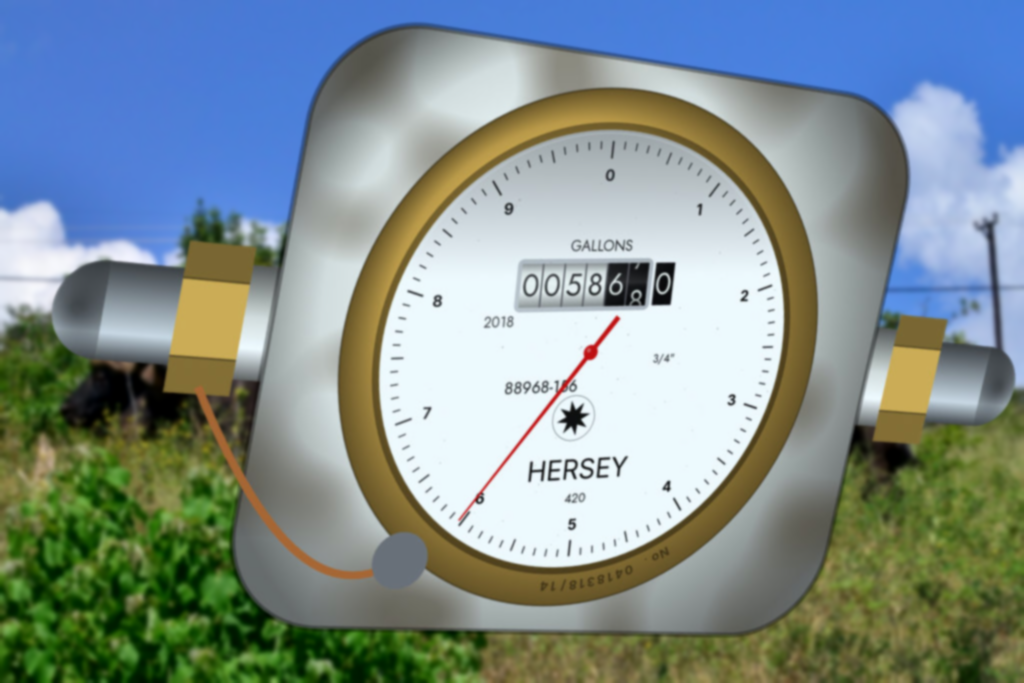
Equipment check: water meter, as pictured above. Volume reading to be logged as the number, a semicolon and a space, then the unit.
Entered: 58676.0; gal
